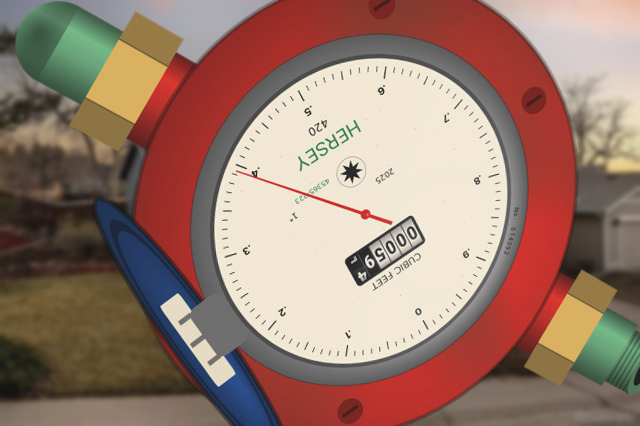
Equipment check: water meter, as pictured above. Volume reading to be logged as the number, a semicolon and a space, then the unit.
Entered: 594.39; ft³
